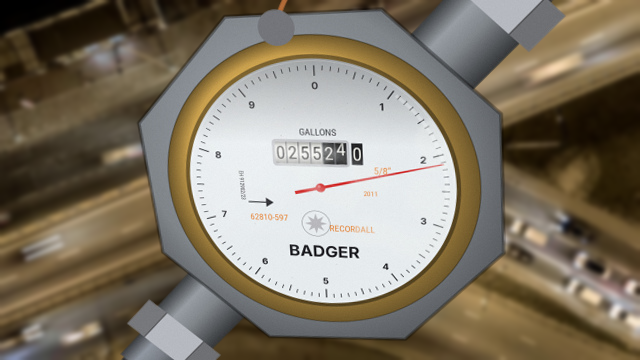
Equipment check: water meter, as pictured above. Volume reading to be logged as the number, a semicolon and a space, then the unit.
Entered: 255242.1; gal
